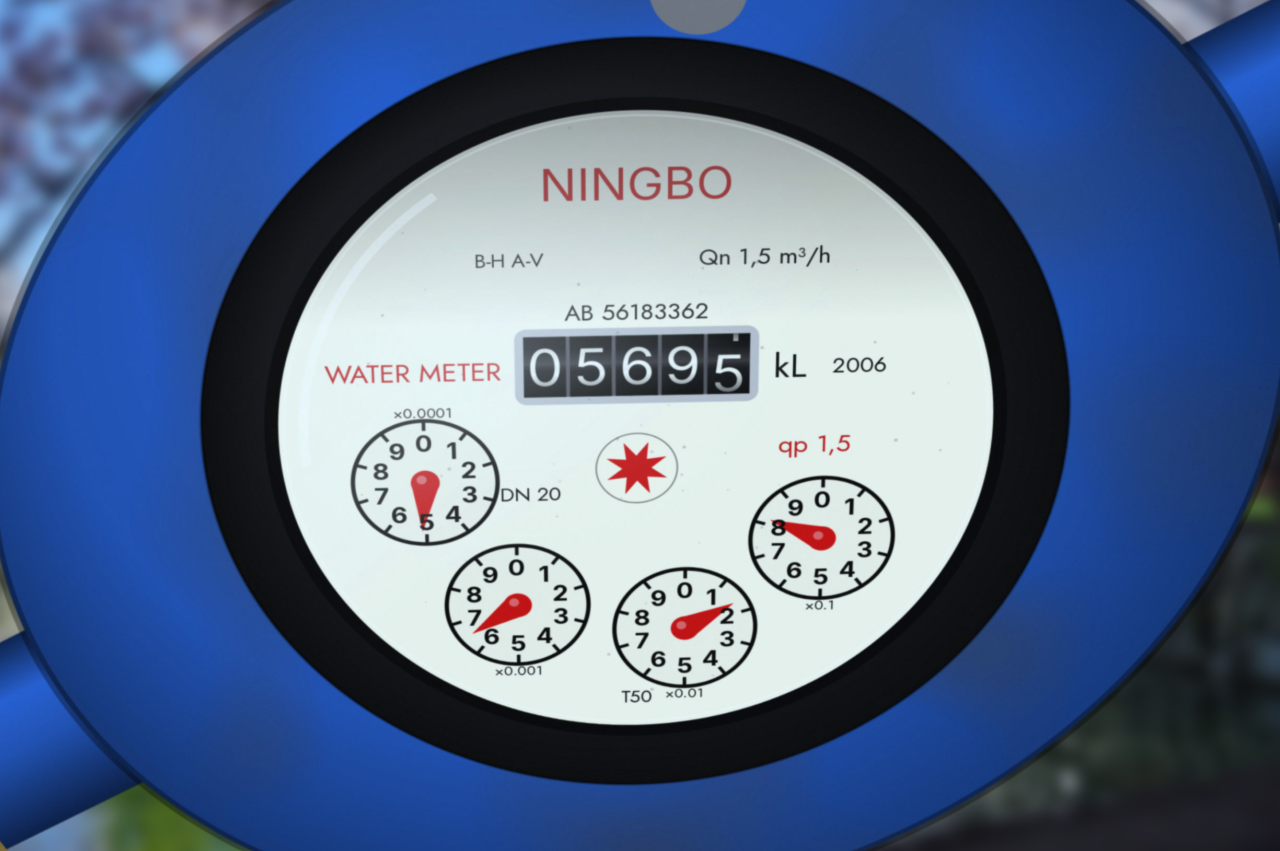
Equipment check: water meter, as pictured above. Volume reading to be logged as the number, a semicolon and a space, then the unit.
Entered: 5694.8165; kL
